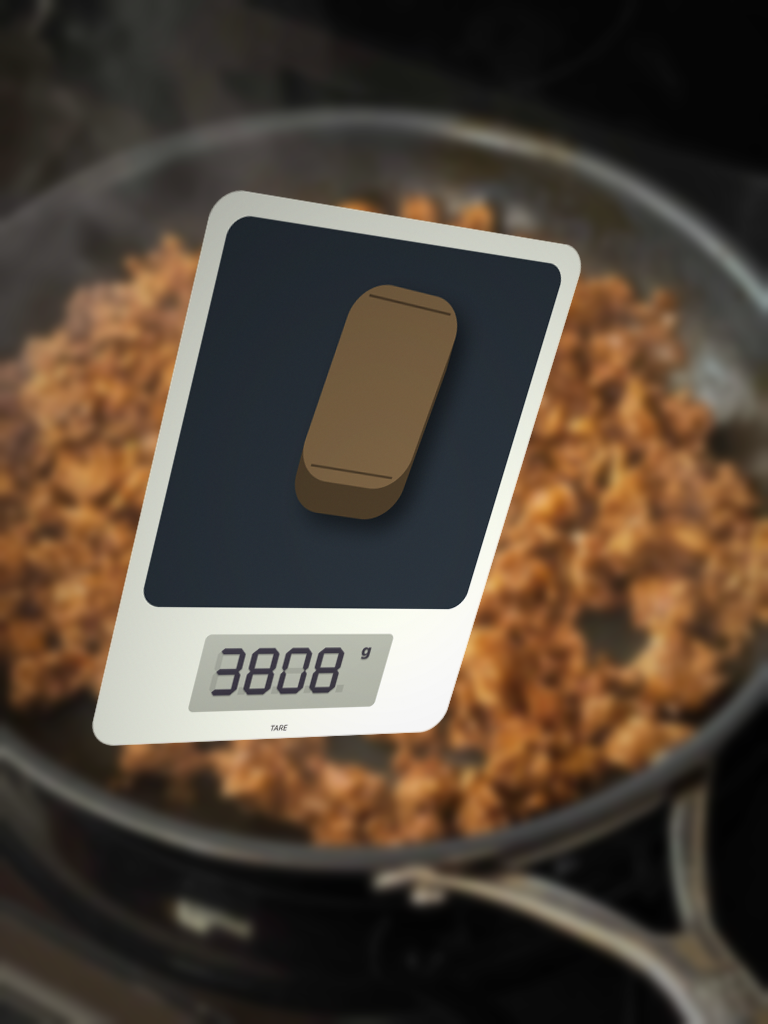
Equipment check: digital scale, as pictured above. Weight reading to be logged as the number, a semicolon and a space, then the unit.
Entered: 3808; g
